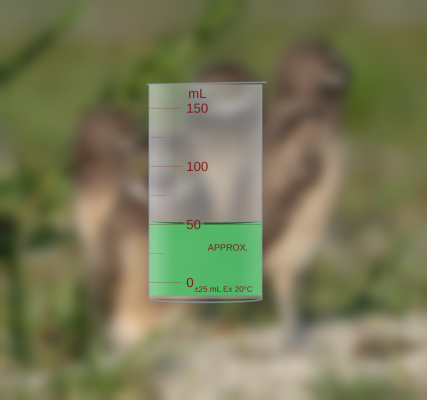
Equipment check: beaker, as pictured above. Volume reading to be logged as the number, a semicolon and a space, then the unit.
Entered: 50; mL
